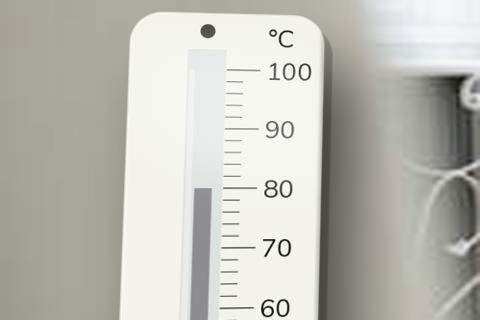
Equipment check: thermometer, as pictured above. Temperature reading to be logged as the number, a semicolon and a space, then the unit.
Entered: 80; °C
